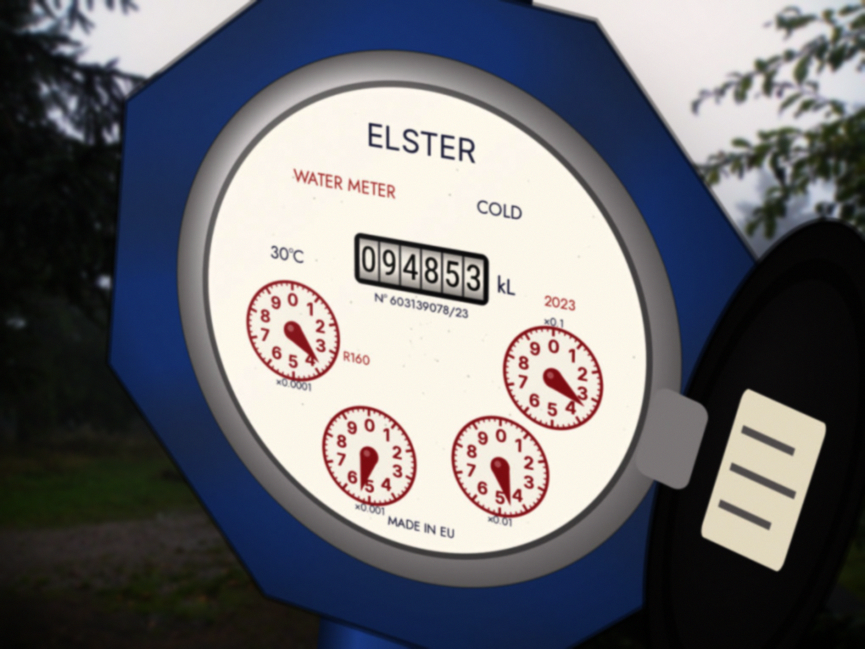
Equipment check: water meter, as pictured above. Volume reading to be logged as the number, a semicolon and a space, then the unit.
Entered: 94853.3453; kL
